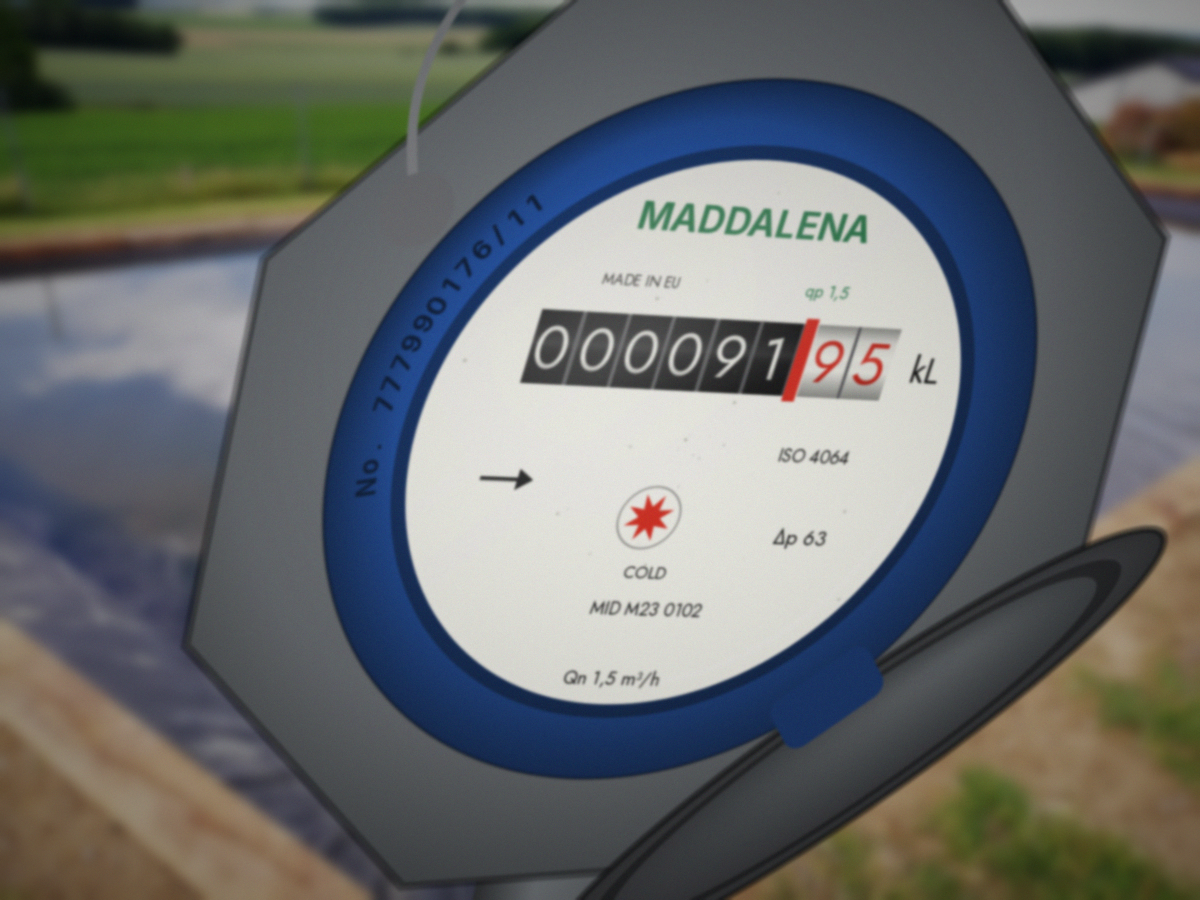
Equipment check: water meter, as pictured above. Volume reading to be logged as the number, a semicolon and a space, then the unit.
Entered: 91.95; kL
